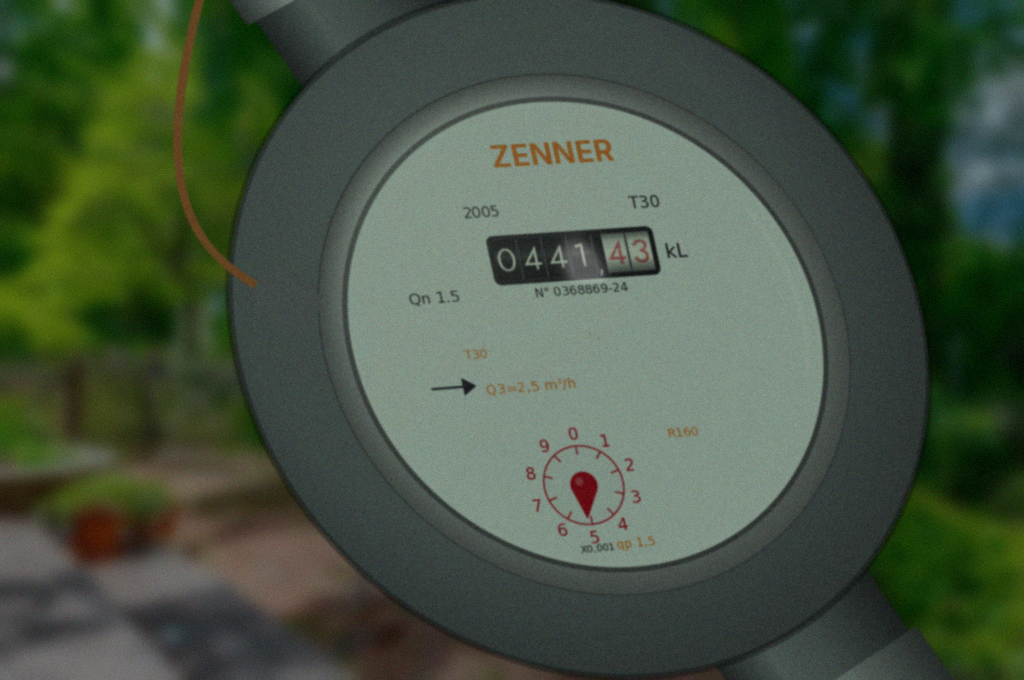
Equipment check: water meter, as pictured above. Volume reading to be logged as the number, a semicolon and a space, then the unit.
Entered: 441.435; kL
